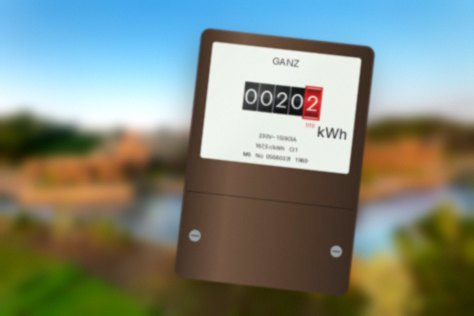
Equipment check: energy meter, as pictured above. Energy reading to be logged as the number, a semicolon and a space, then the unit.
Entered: 20.2; kWh
